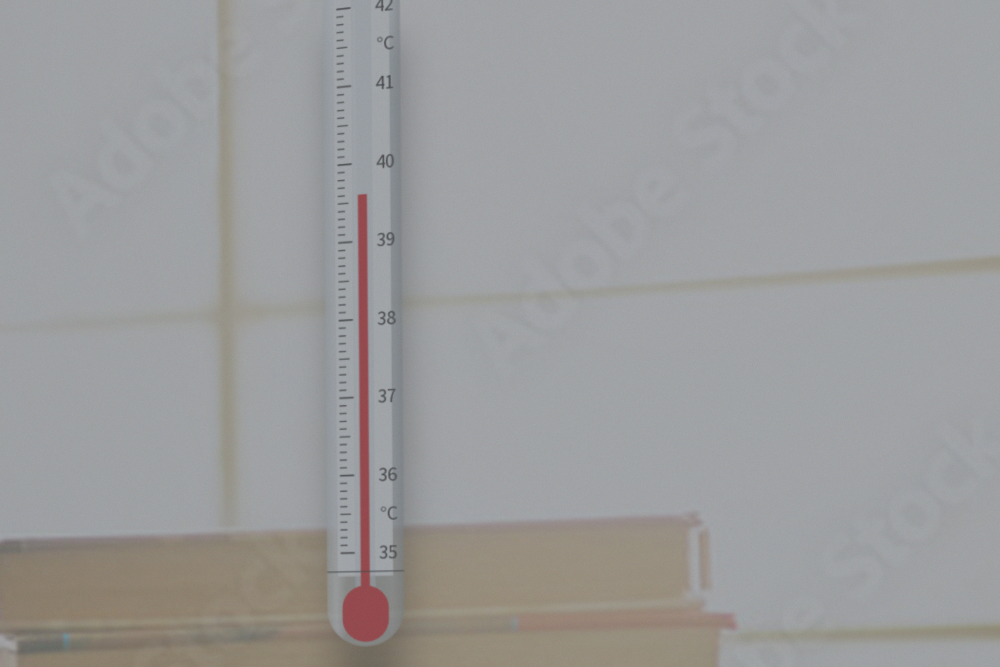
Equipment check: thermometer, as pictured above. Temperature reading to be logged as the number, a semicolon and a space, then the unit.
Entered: 39.6; °C
